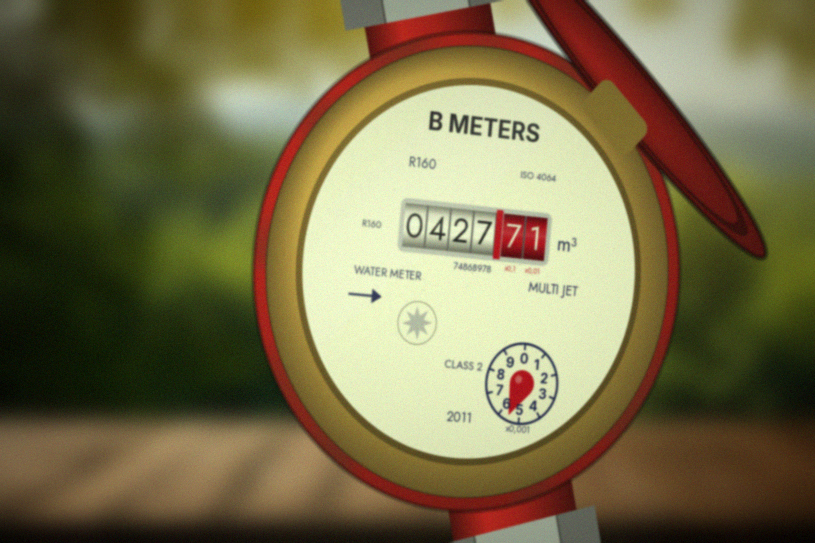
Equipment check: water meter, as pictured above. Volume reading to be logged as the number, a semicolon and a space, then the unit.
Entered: 427.715; m³
